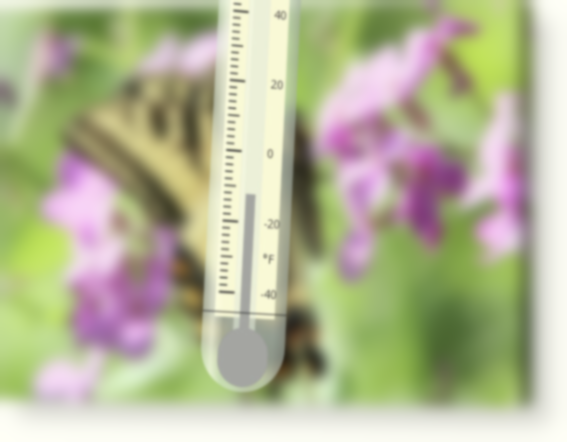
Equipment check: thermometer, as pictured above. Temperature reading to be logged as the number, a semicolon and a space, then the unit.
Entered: -12; °F
